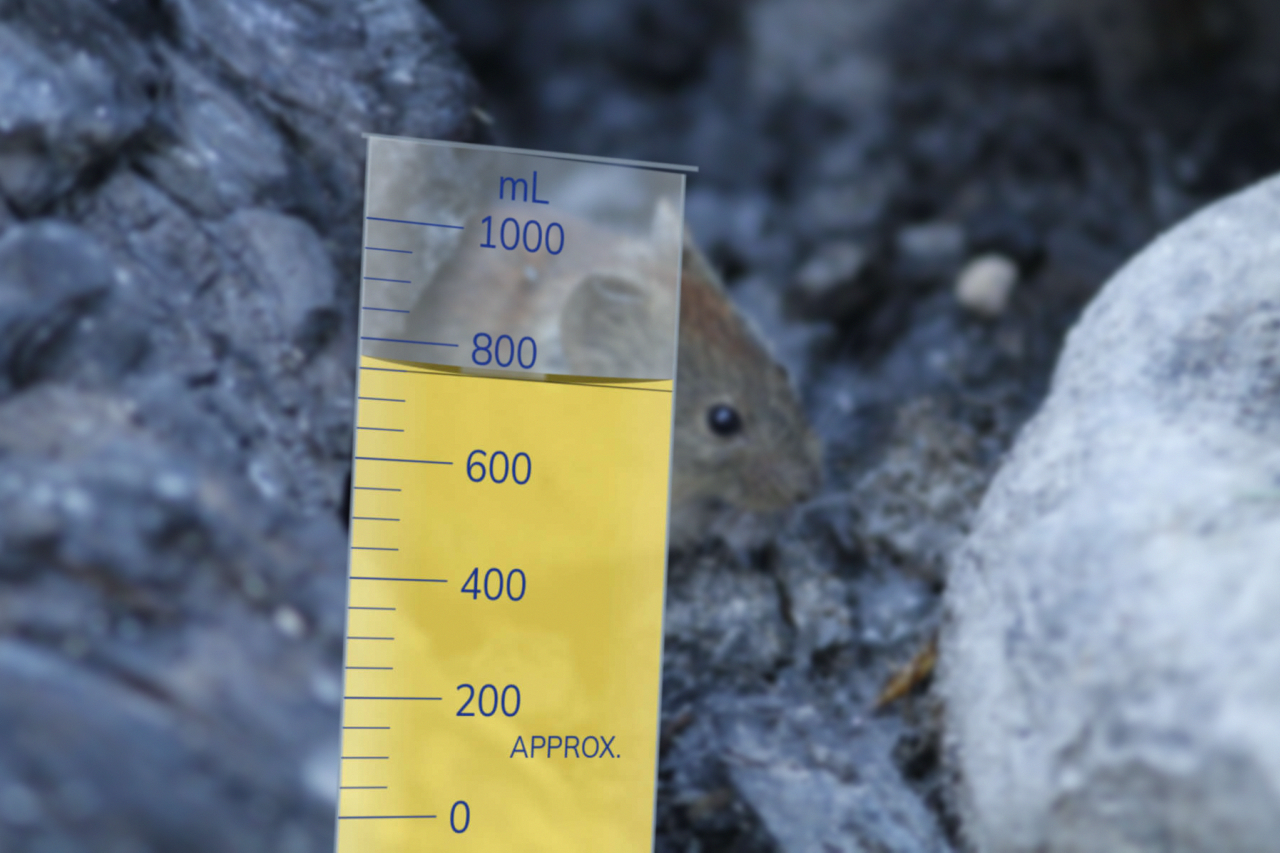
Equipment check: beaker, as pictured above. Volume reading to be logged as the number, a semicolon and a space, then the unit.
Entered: 750; mL
